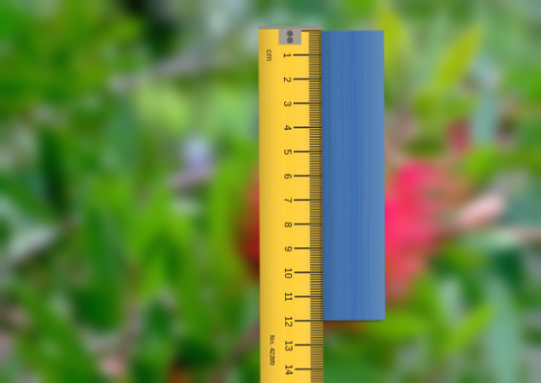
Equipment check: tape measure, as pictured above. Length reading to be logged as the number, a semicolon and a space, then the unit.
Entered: 12; cm
